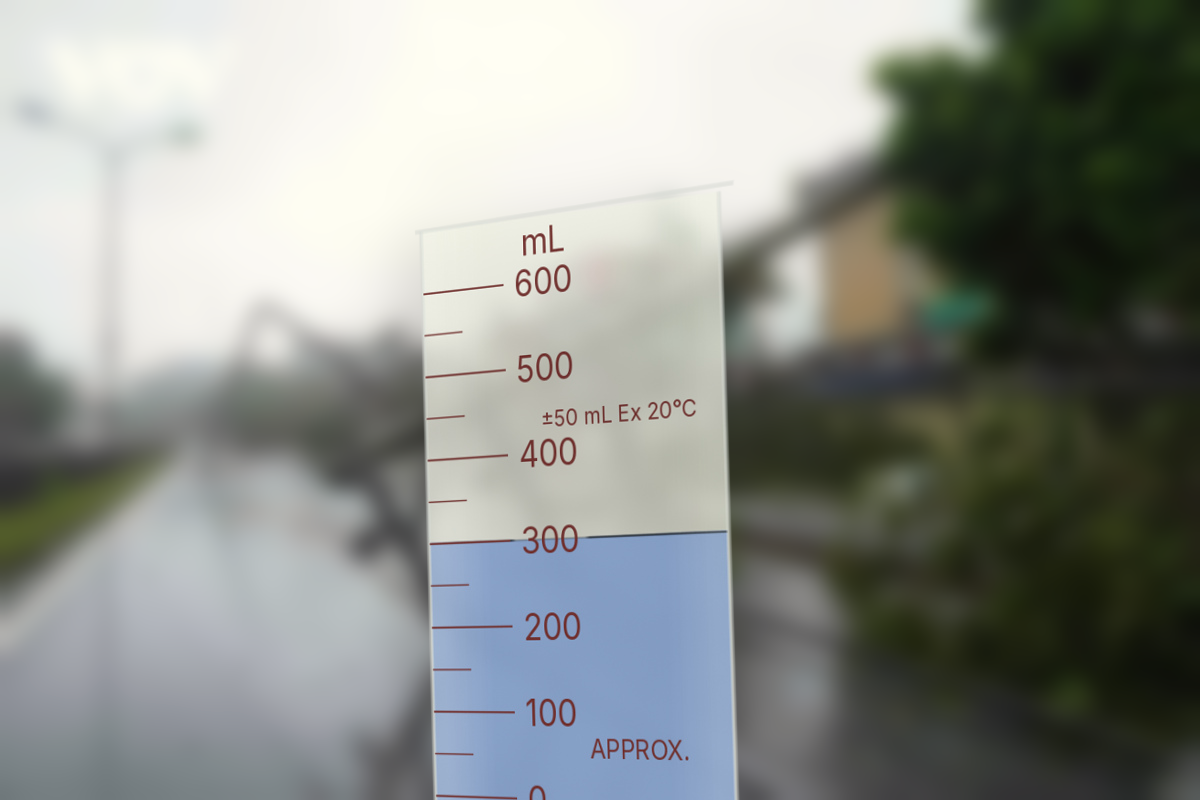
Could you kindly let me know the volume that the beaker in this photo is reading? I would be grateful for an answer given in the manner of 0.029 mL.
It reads 300 mL
